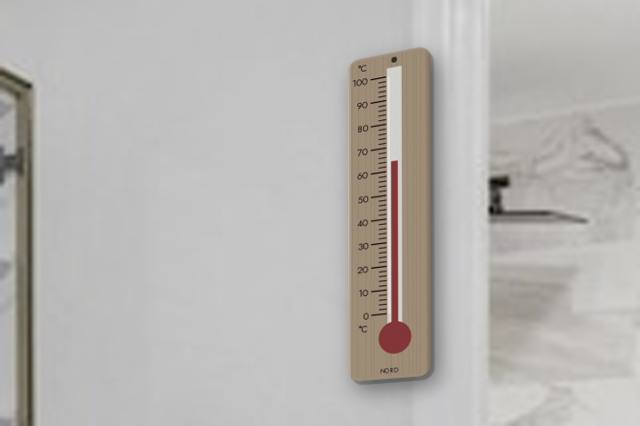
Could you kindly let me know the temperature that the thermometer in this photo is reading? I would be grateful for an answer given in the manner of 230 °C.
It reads 64 °C
